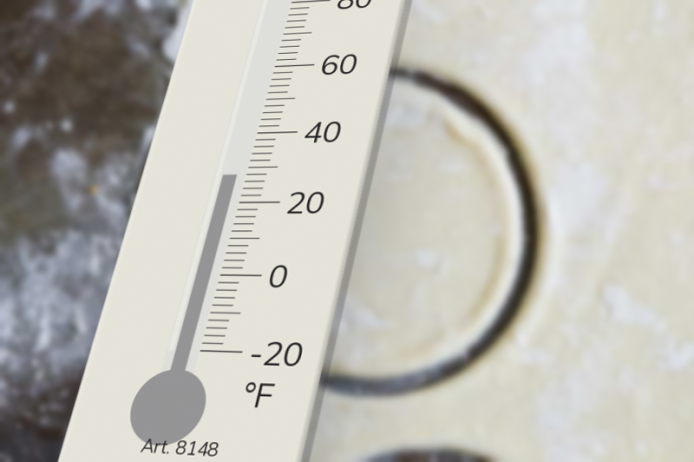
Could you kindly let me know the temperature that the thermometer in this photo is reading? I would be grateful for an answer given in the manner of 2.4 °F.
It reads 28 °F
